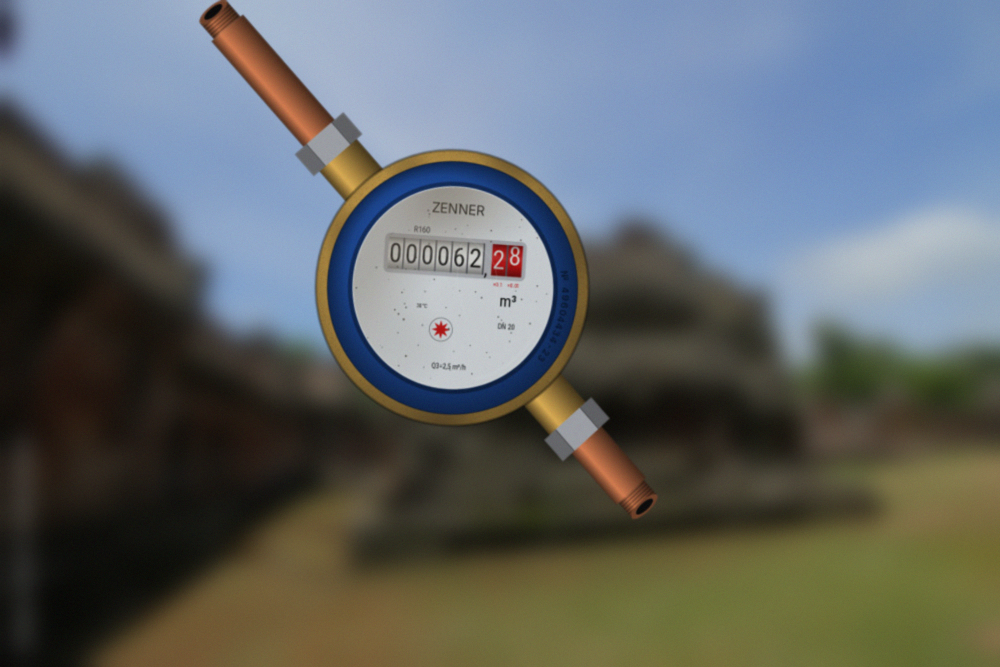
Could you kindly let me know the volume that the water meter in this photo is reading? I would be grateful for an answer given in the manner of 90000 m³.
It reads 62.28 m³
